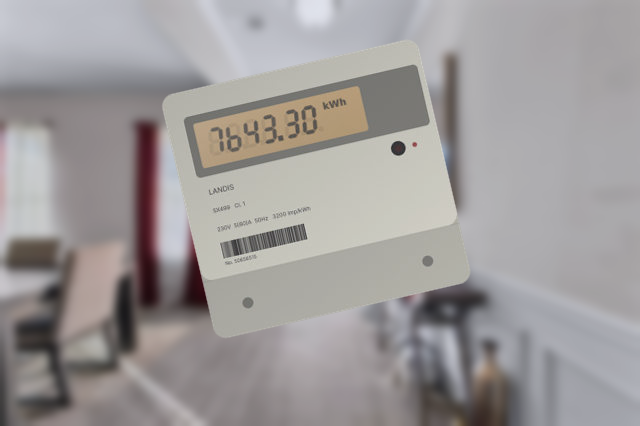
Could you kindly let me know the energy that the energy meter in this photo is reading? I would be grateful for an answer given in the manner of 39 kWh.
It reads 7643.30 kWh
